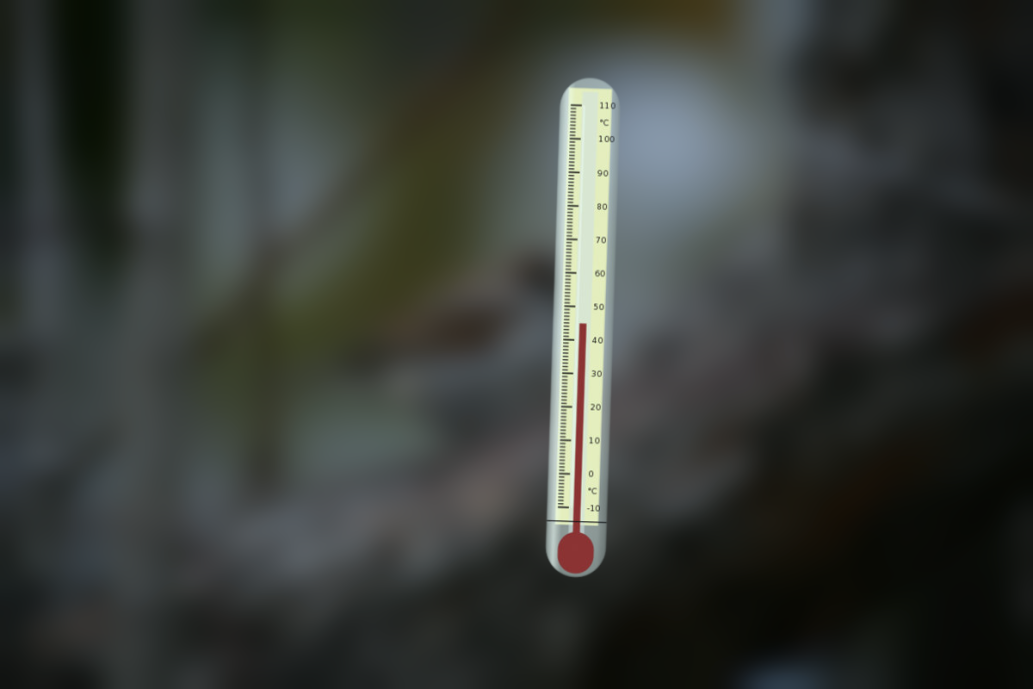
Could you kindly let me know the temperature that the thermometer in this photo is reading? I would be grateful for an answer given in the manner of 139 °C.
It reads 45 °C
